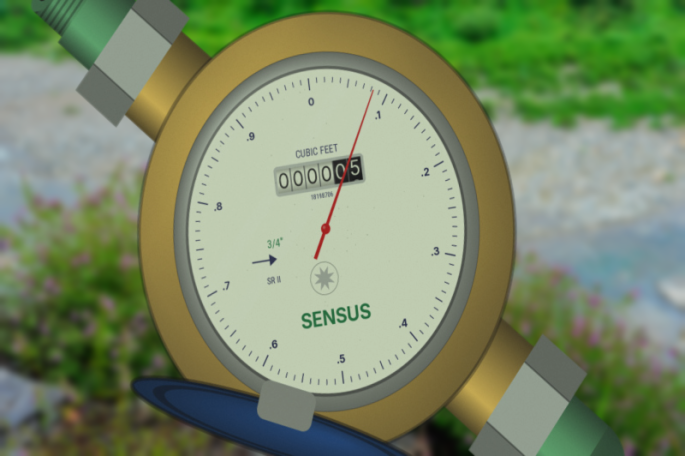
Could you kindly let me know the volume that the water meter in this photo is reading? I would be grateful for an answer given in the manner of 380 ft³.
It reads 5.08 ft³
